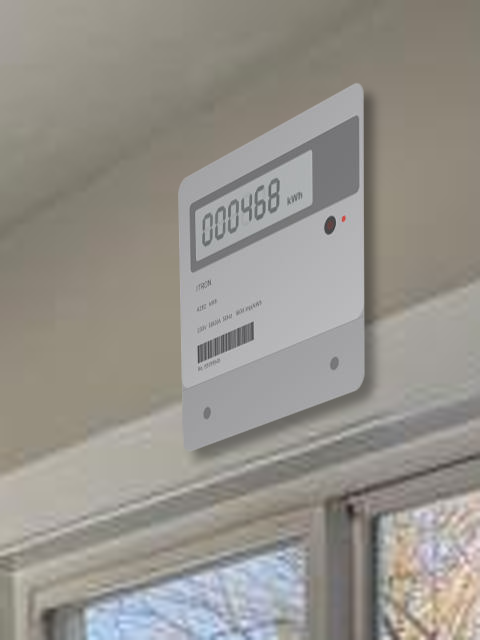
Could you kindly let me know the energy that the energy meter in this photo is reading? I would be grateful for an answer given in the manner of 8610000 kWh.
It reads 468 kWh
